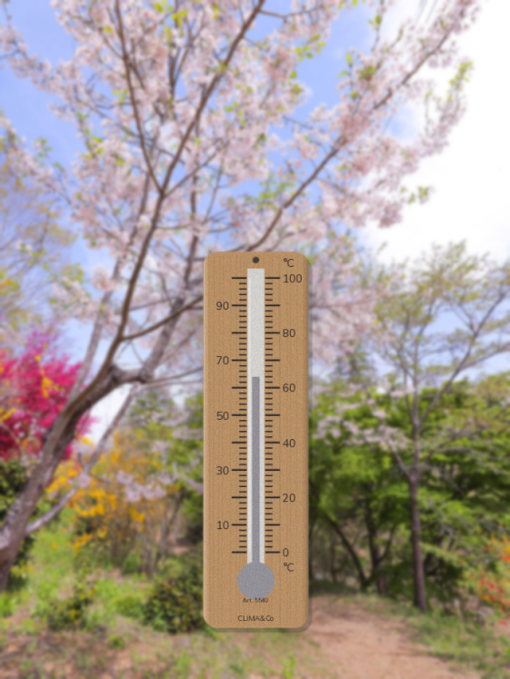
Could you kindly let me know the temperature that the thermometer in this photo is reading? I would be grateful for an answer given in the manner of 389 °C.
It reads 64 °C
